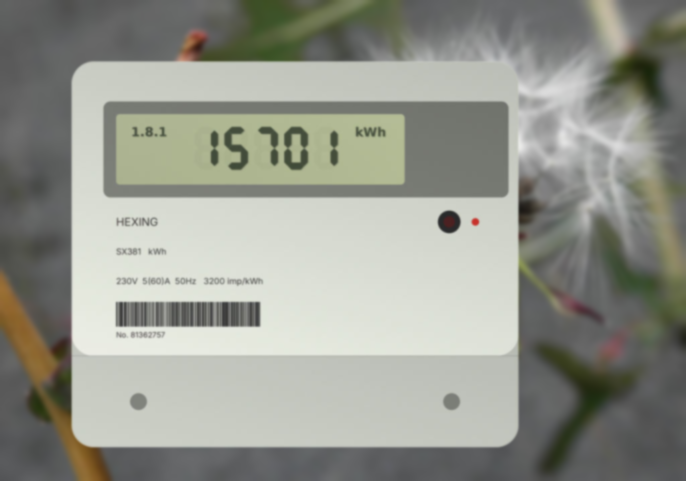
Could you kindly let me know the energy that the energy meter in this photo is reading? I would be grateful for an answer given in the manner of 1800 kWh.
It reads 15701 kWh
